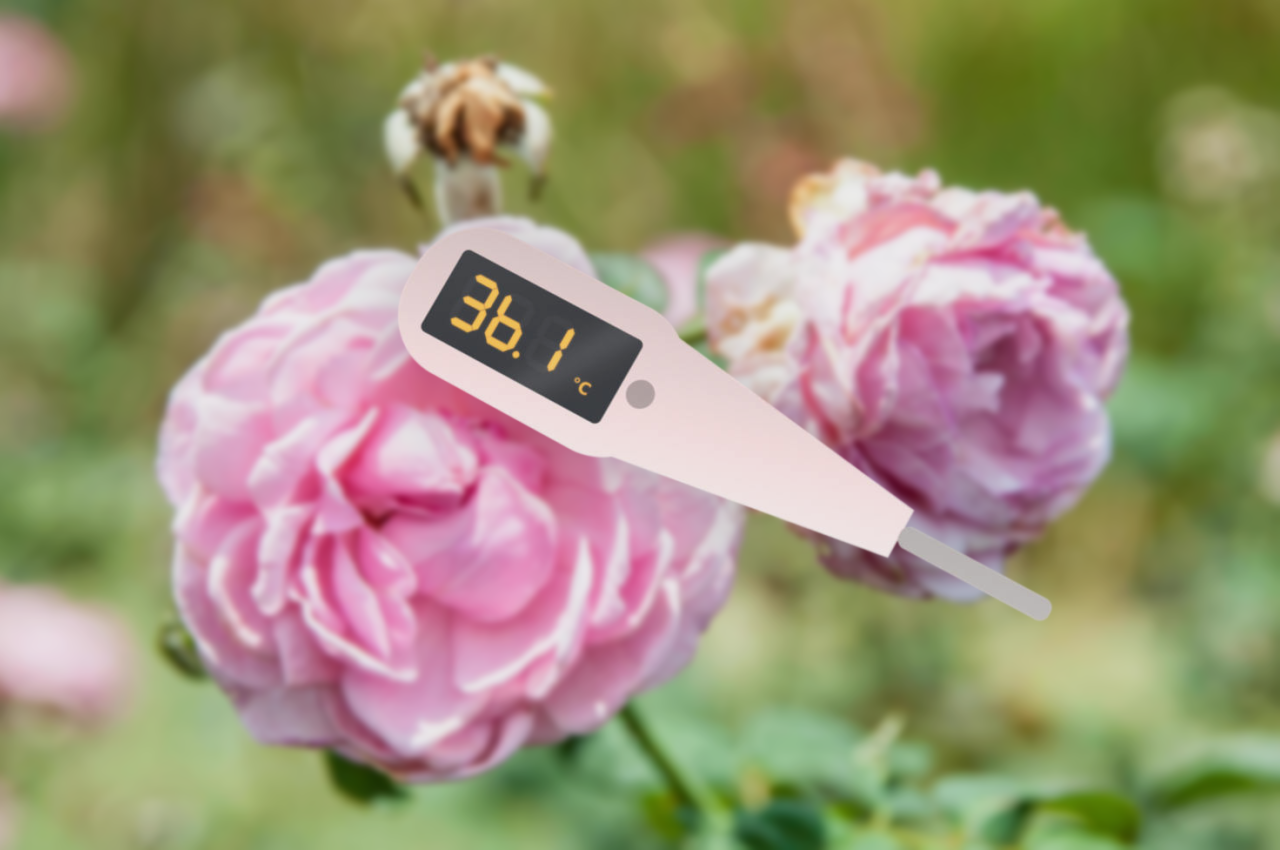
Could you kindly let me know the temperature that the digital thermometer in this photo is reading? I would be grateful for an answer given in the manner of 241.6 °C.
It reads 36.1 °C
